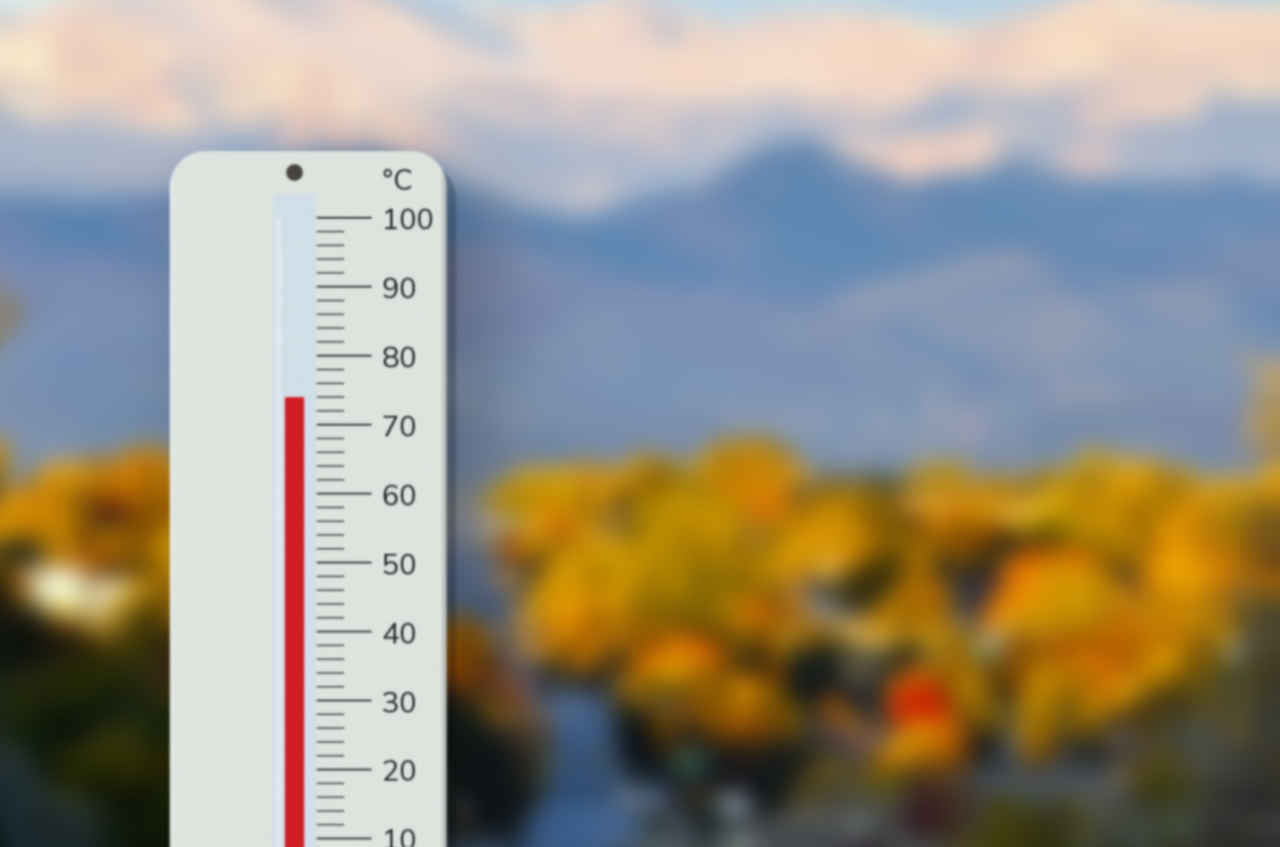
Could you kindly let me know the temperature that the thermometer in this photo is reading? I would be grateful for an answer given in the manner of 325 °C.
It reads 74 °C
